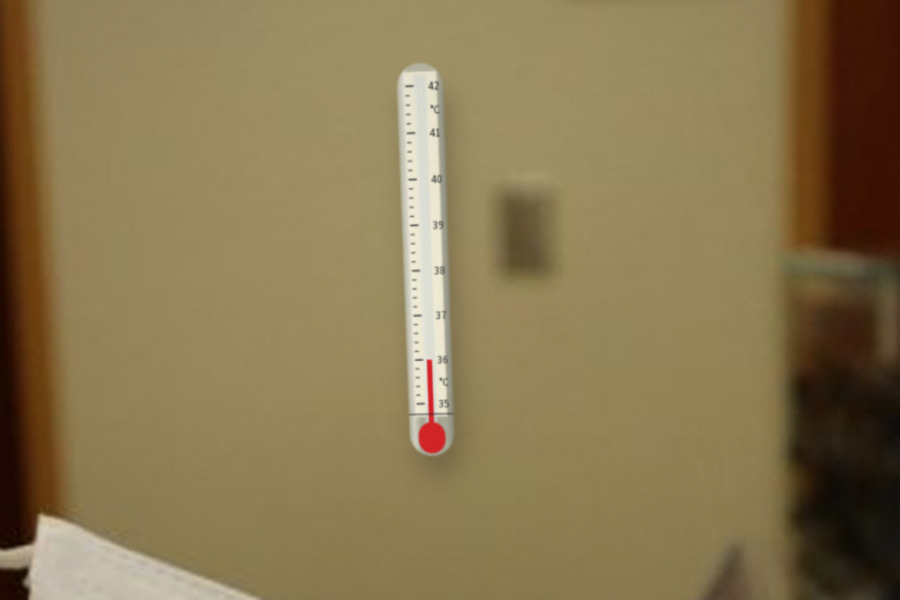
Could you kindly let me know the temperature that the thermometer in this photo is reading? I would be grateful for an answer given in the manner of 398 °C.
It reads 36 °C
